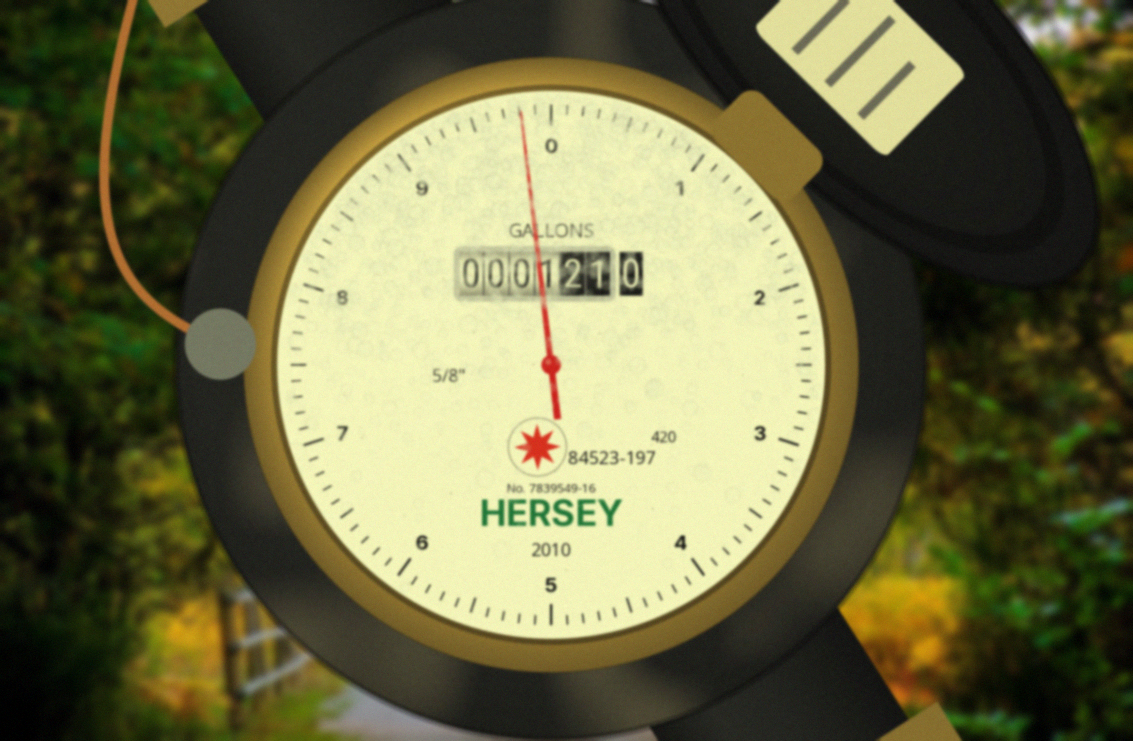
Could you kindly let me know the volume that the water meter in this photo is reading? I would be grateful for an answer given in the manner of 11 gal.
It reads 1209.8 gal
